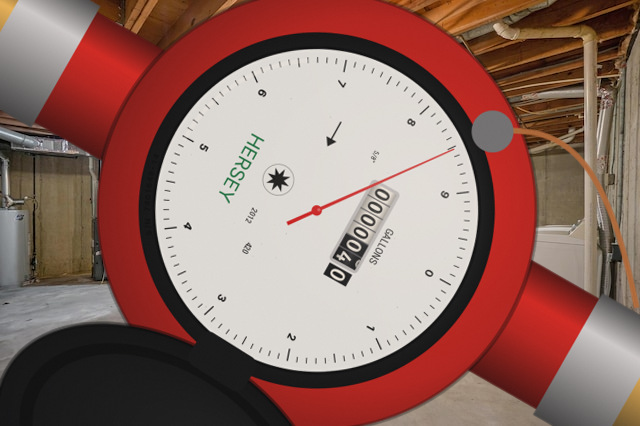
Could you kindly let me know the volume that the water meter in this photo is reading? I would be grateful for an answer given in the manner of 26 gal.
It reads 38.5 gal
